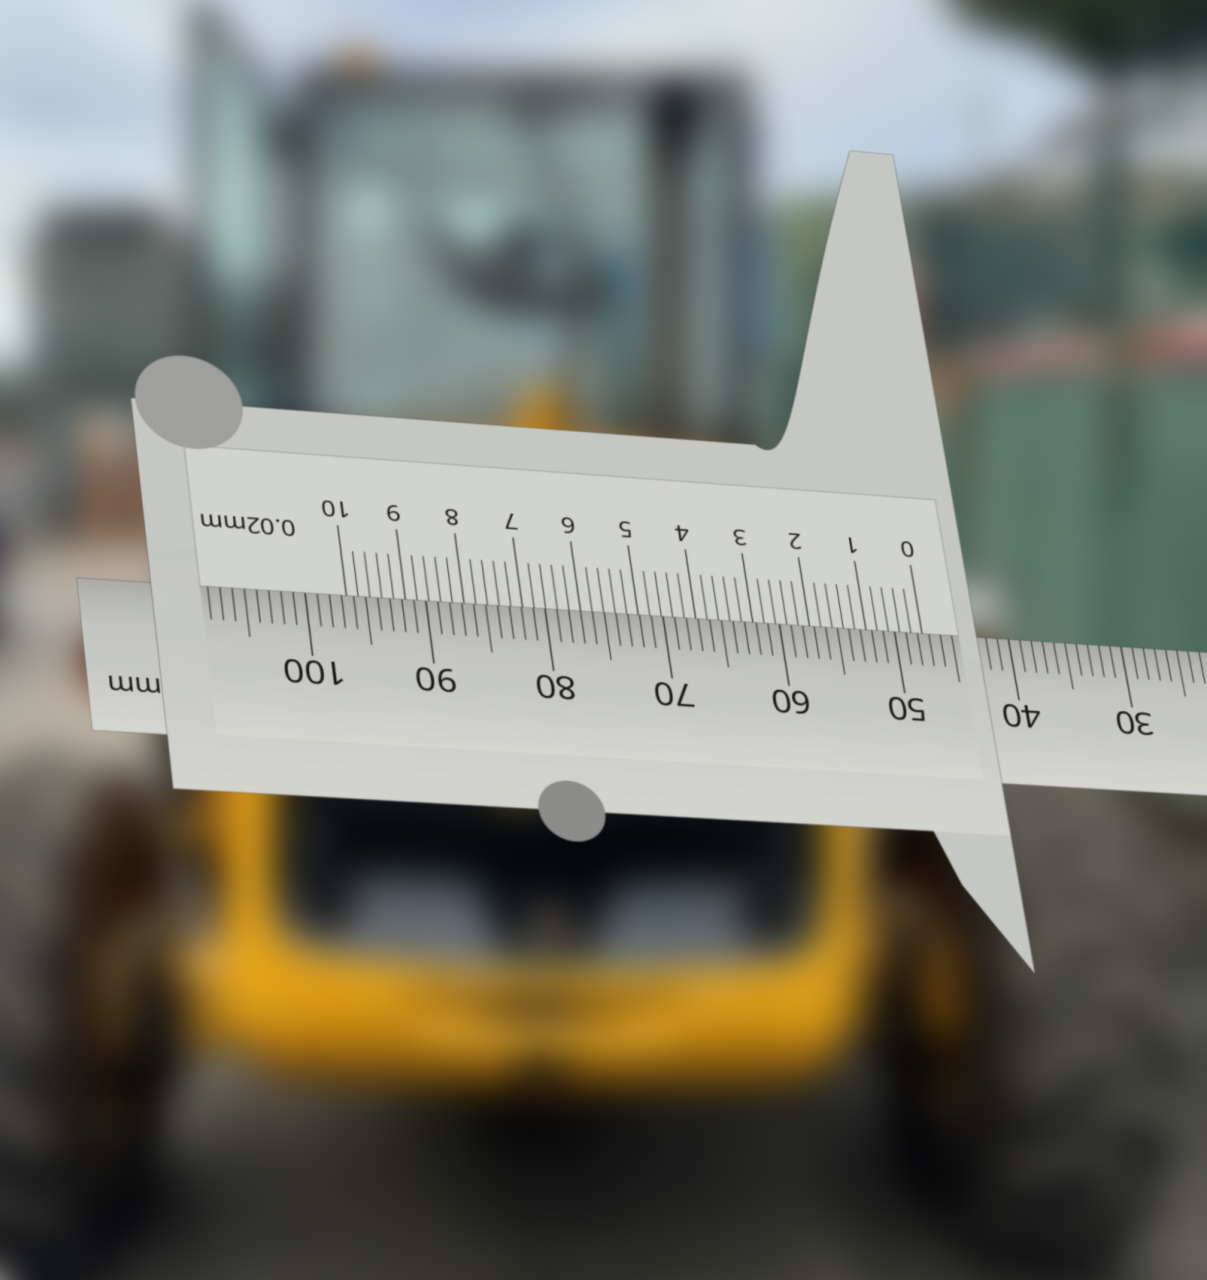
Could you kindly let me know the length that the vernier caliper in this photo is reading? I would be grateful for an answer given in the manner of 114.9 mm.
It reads 47.6 mm
